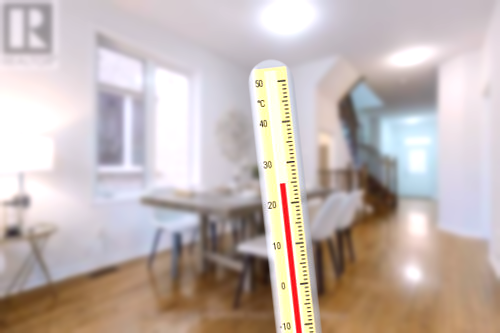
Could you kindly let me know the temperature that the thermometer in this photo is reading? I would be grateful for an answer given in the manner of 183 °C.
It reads 25 °C
